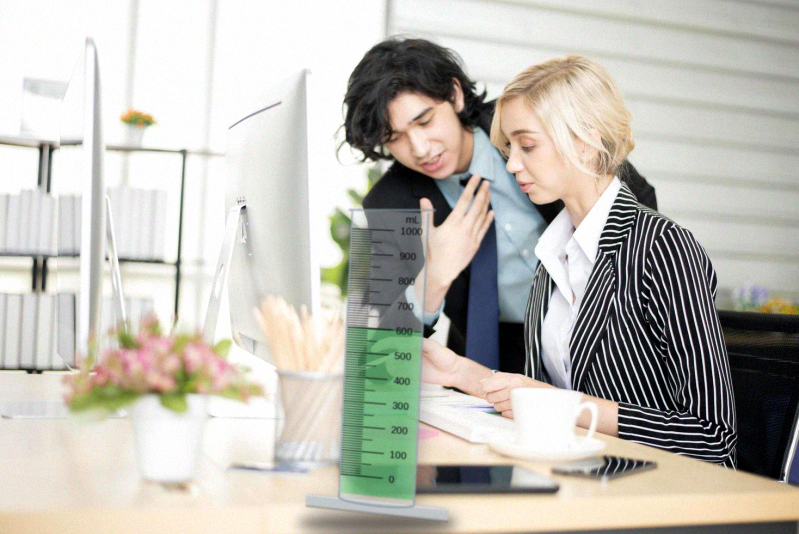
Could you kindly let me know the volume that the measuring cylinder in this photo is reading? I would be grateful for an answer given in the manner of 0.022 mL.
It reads 600 mL
